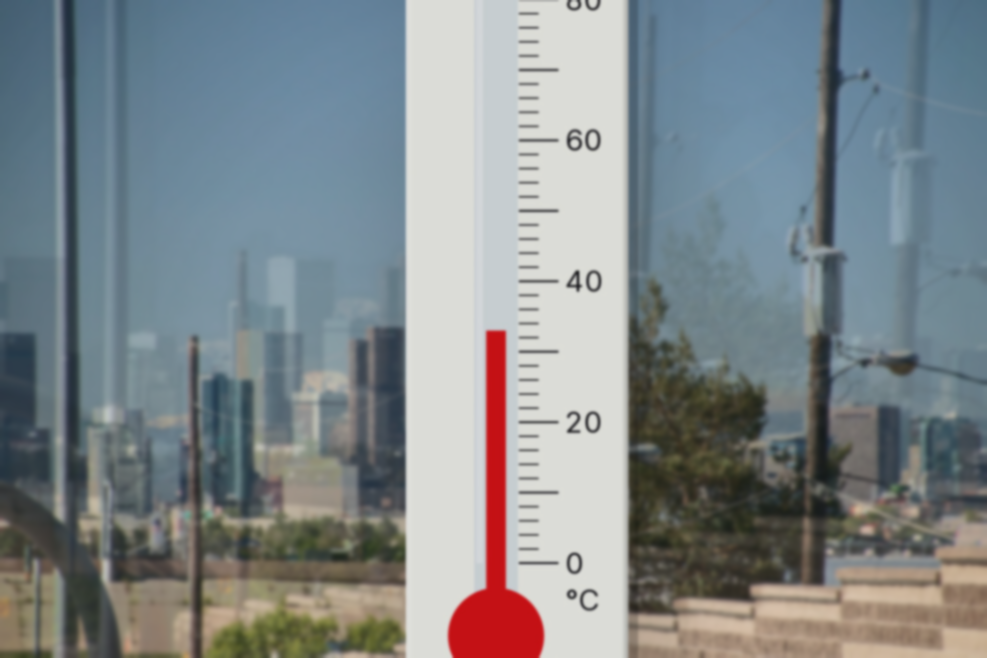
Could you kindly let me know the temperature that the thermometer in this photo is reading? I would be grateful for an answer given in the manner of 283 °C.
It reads 33 °C
